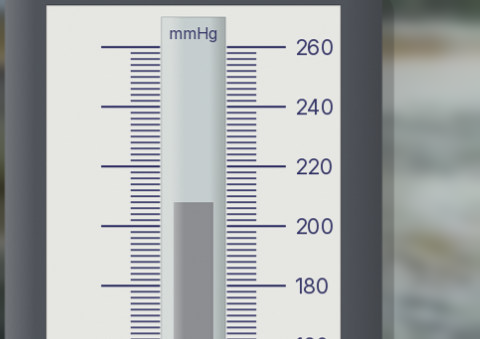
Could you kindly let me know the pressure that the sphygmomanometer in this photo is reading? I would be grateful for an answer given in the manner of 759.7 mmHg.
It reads 208 mmHg
